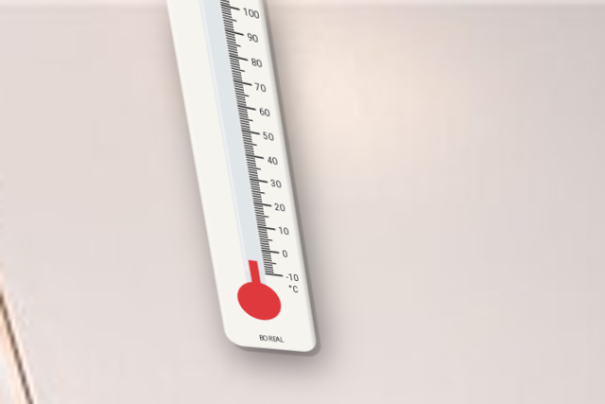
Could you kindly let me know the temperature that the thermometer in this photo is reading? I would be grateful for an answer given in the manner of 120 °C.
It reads -5 °C
